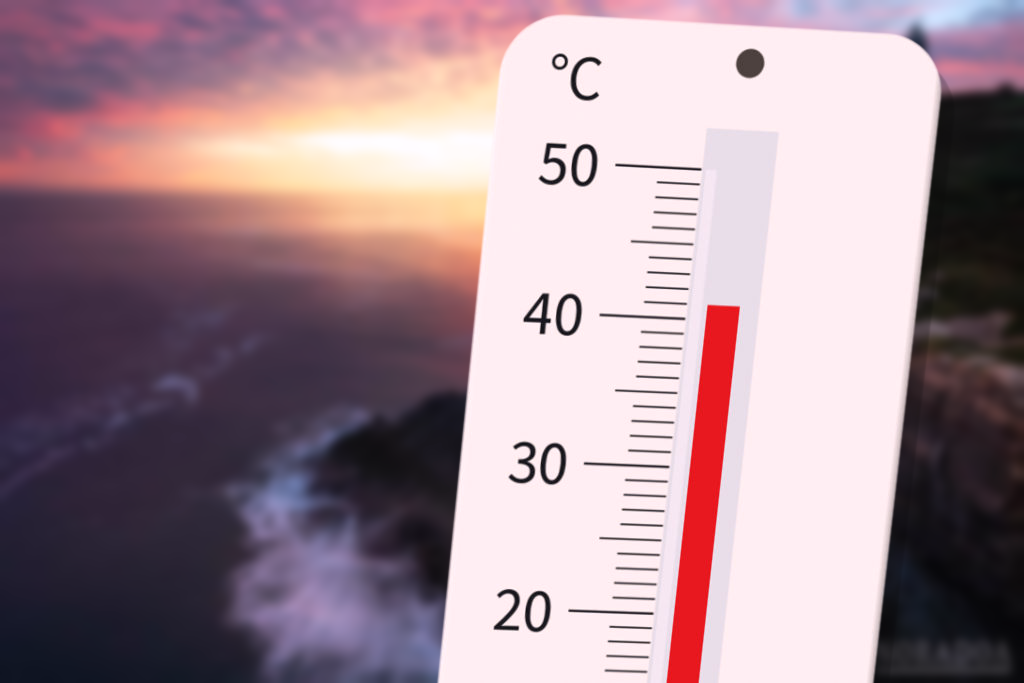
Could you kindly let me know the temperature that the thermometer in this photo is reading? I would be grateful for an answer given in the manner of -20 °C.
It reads 41 °C
